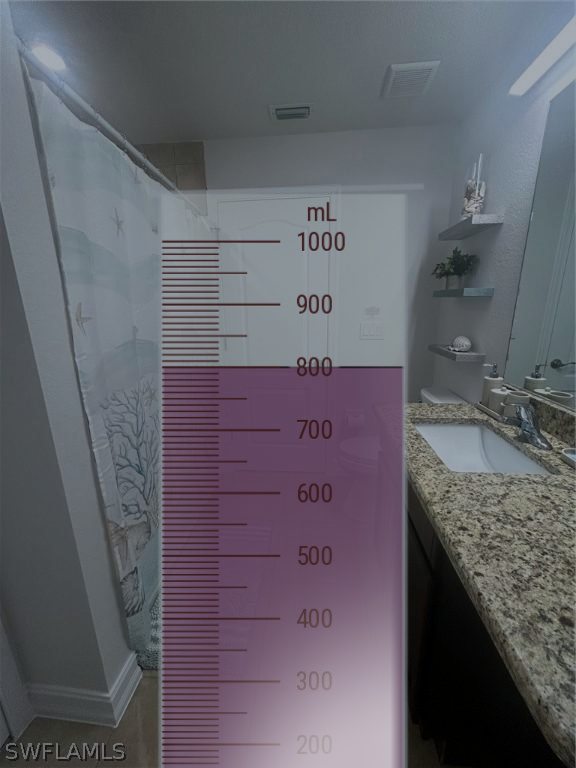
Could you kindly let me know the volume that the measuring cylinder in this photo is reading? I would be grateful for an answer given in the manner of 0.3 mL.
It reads 800 mL
